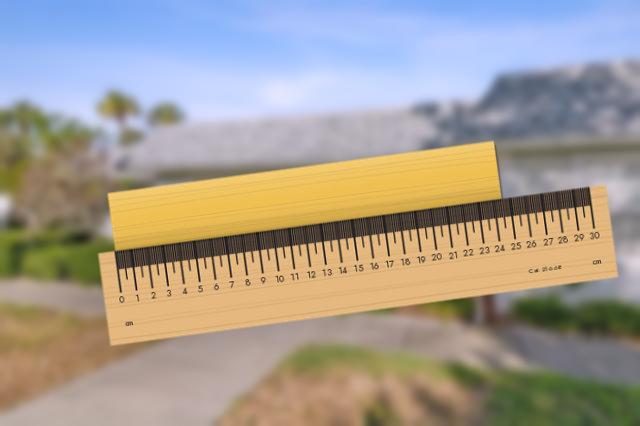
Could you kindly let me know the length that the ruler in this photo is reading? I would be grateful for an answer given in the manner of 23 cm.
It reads 24.5 cm
